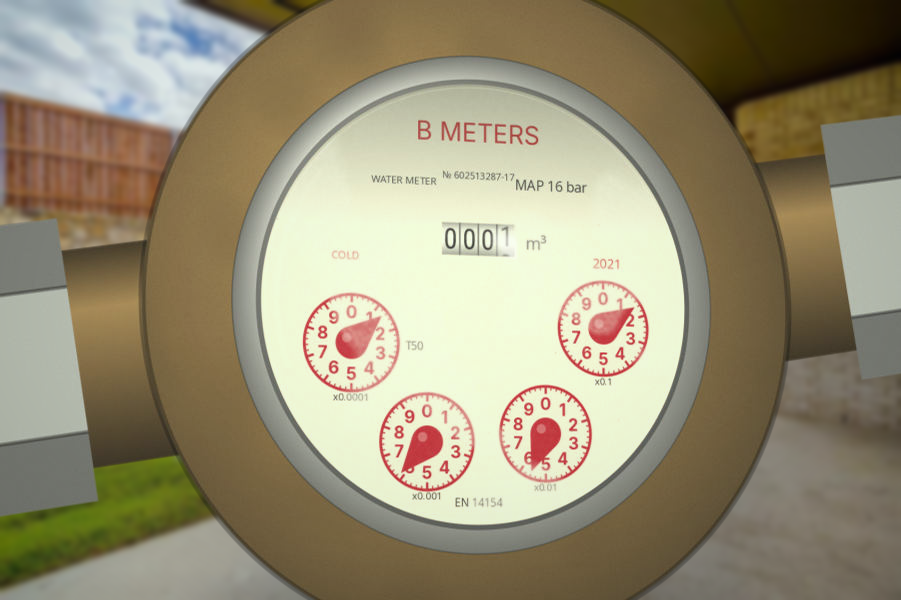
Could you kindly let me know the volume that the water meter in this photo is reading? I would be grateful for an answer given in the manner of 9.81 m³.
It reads 1.1561 m³
